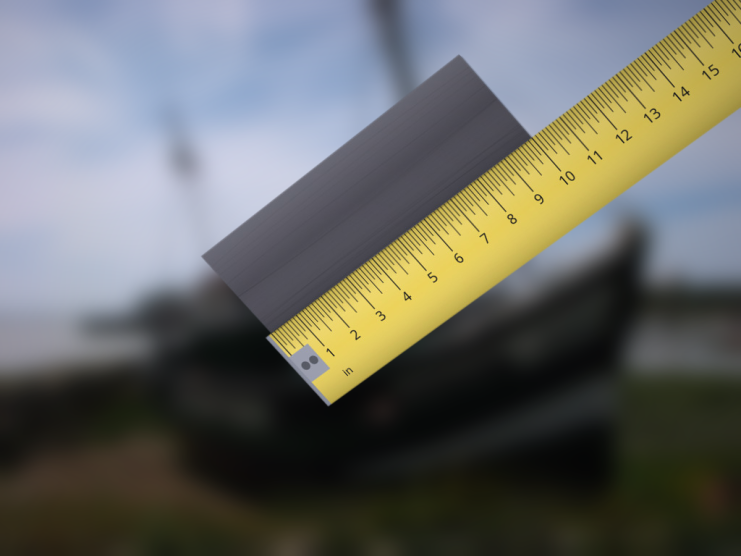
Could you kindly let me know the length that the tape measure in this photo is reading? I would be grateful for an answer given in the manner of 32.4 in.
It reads 10 in
